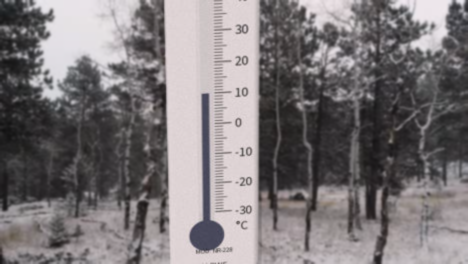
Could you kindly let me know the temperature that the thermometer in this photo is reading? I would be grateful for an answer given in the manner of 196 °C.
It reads 10 °C
